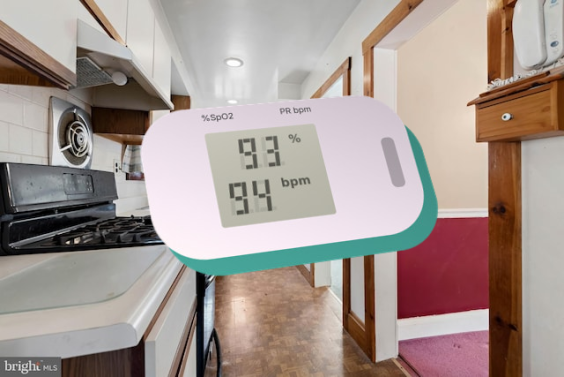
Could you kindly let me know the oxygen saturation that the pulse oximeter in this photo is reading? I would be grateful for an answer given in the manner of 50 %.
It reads 93 %
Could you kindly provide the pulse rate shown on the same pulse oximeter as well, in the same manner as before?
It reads 94 bpm
